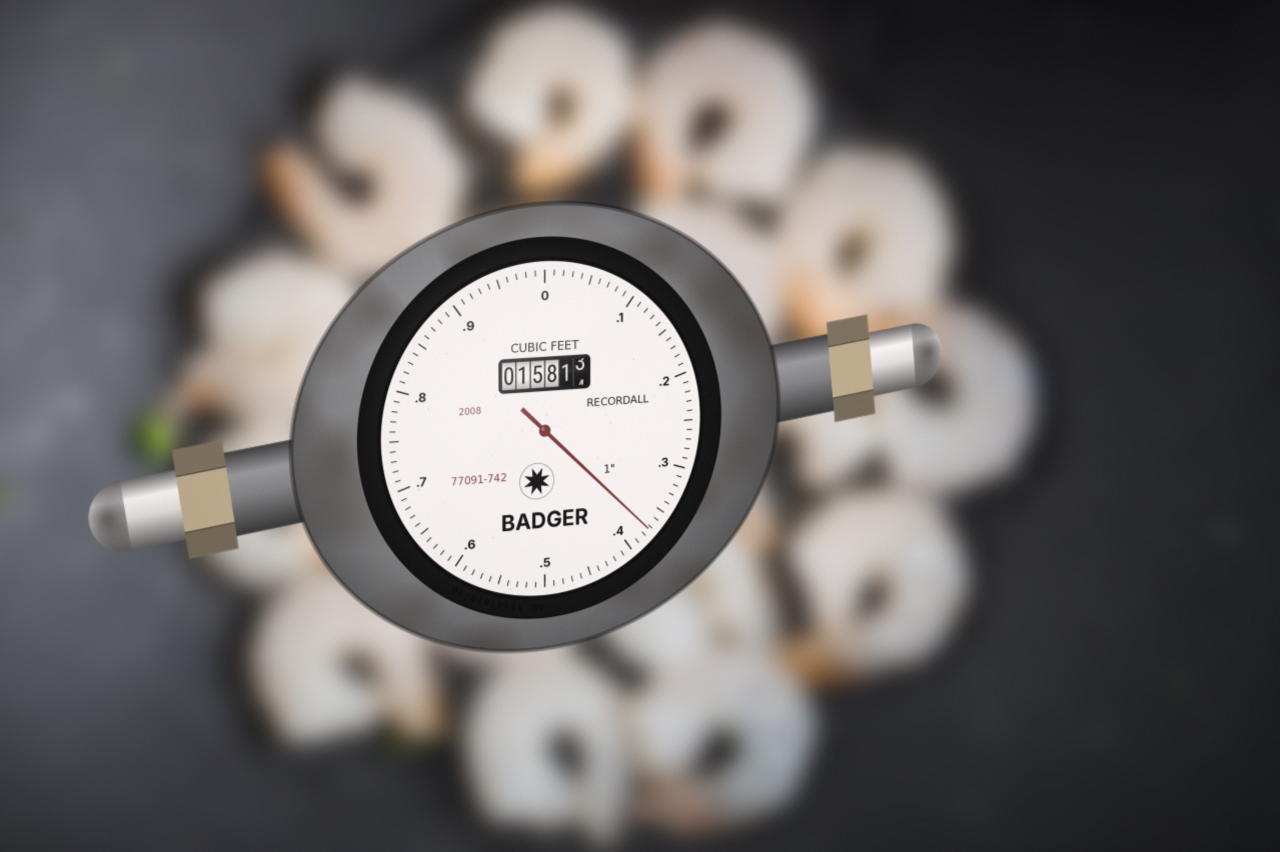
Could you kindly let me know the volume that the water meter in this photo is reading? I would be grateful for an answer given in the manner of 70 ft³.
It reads 15813.37 ft³
